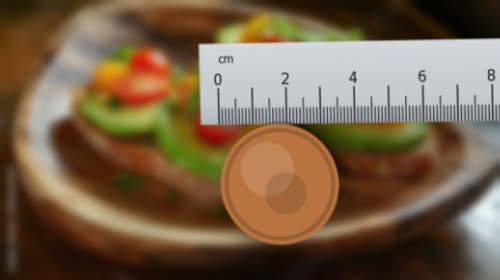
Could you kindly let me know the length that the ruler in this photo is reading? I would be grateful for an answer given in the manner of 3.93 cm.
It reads 3.5 cm
